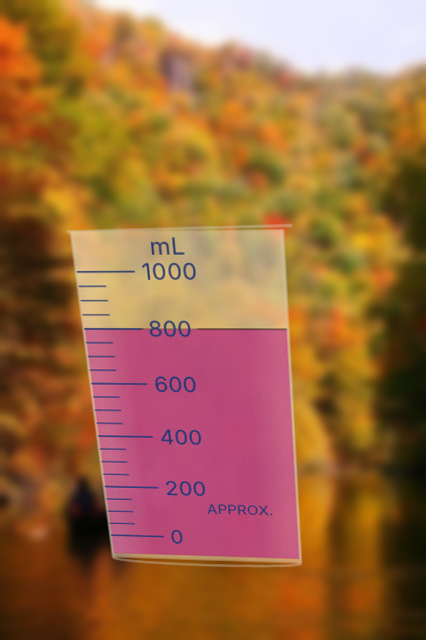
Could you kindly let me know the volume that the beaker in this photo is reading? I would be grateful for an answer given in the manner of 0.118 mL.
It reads 800 mL
